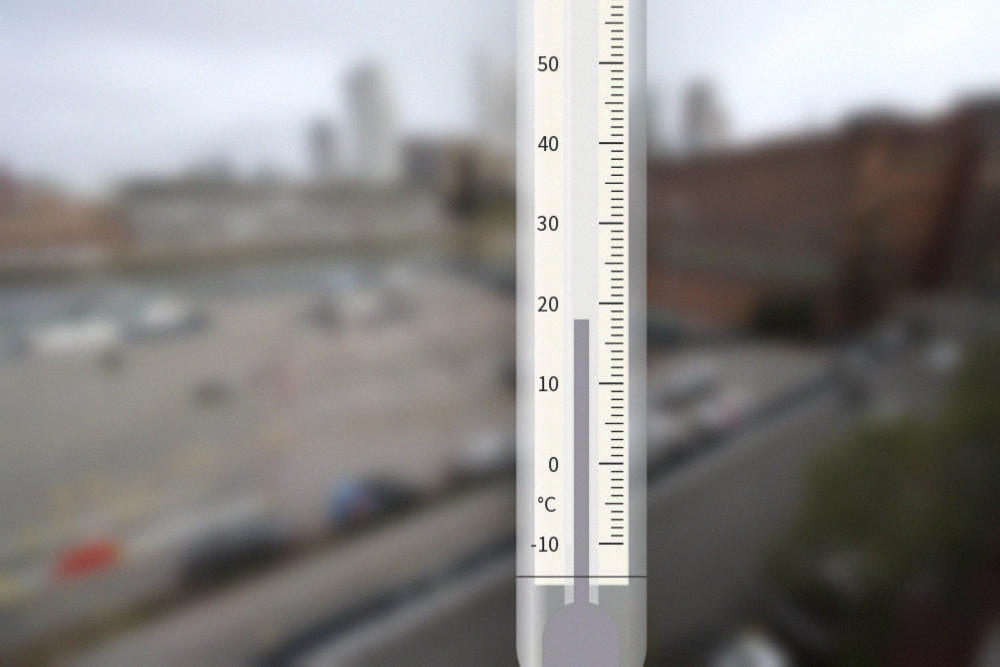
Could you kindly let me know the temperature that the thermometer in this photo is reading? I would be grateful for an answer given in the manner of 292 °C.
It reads 18 °C
